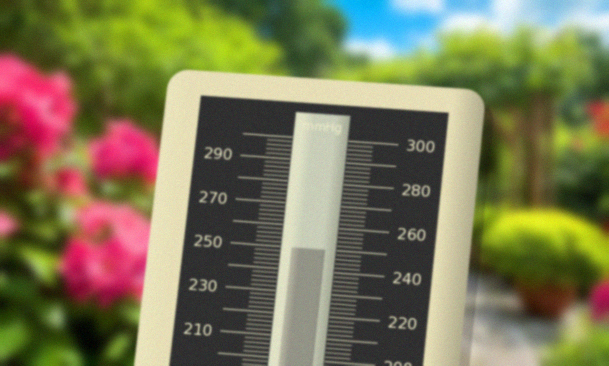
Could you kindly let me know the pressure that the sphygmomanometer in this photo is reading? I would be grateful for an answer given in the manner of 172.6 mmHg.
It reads 250 mmHg
